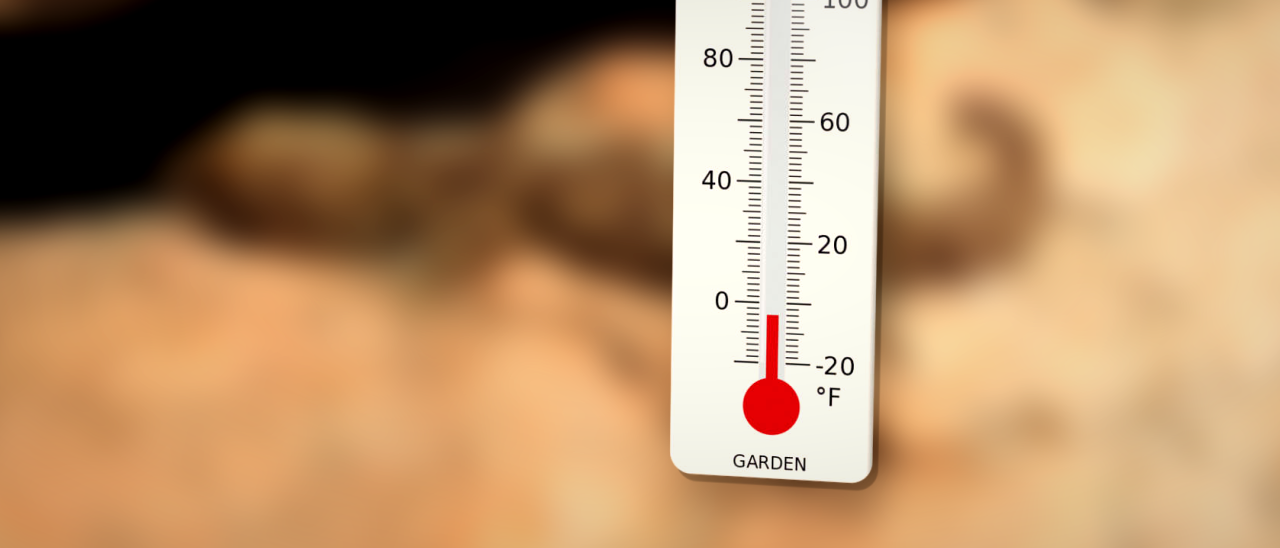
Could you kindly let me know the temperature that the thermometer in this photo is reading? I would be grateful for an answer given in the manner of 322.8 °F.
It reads -4 °F
